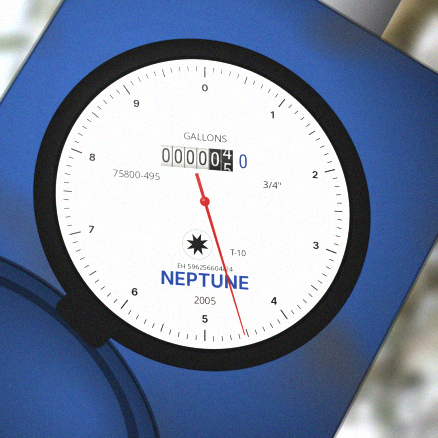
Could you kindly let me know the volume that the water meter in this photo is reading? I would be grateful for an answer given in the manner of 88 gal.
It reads 44.5 gal
